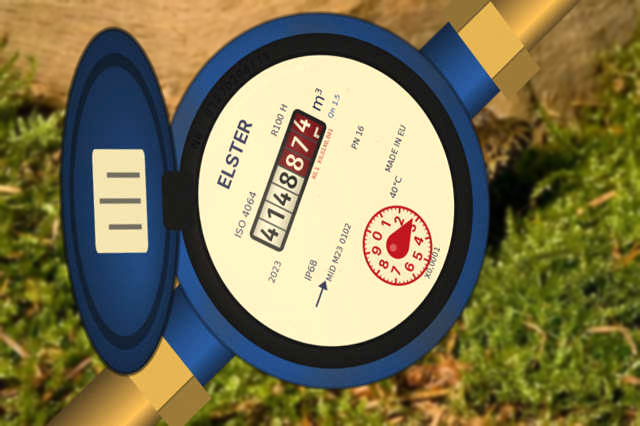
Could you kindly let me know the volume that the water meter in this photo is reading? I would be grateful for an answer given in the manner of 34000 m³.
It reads 4148.8742 m³
